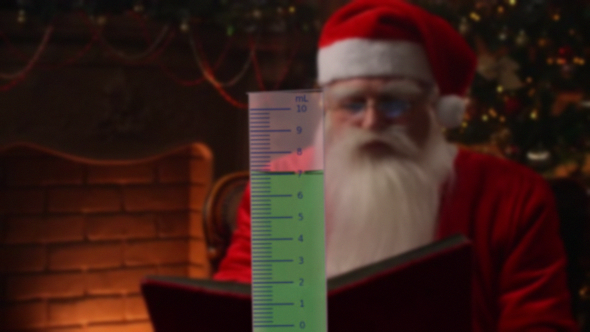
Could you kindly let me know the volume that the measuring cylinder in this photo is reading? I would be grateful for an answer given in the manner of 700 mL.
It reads 7 mL
